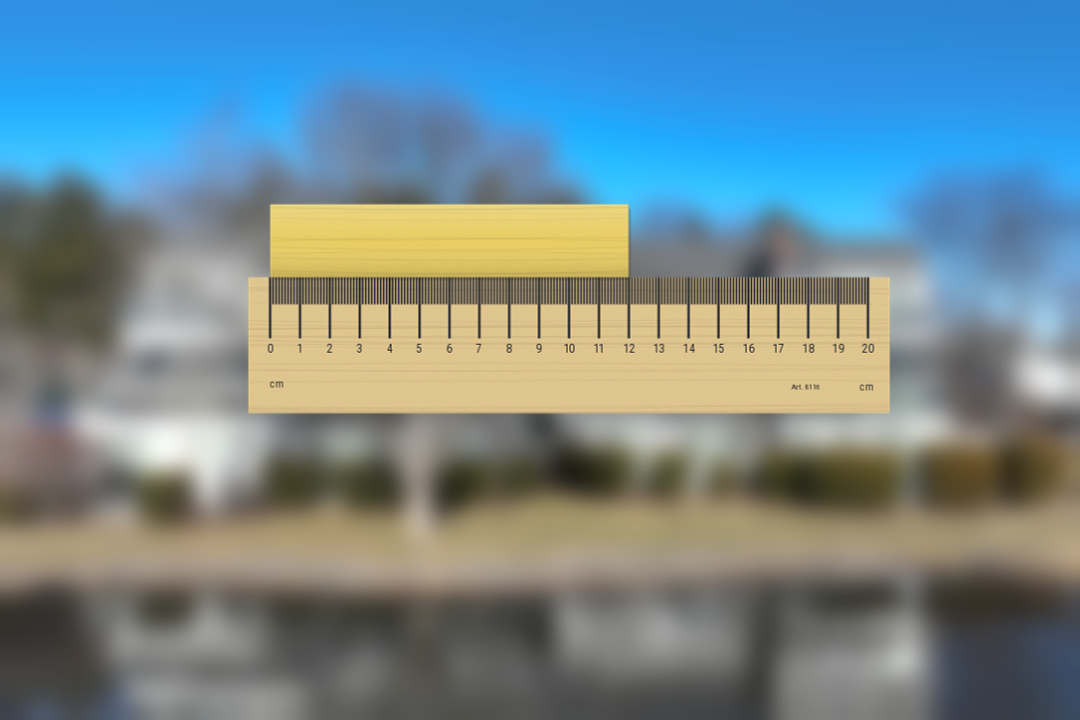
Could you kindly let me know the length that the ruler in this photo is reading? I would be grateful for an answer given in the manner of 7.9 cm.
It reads 12 cm
